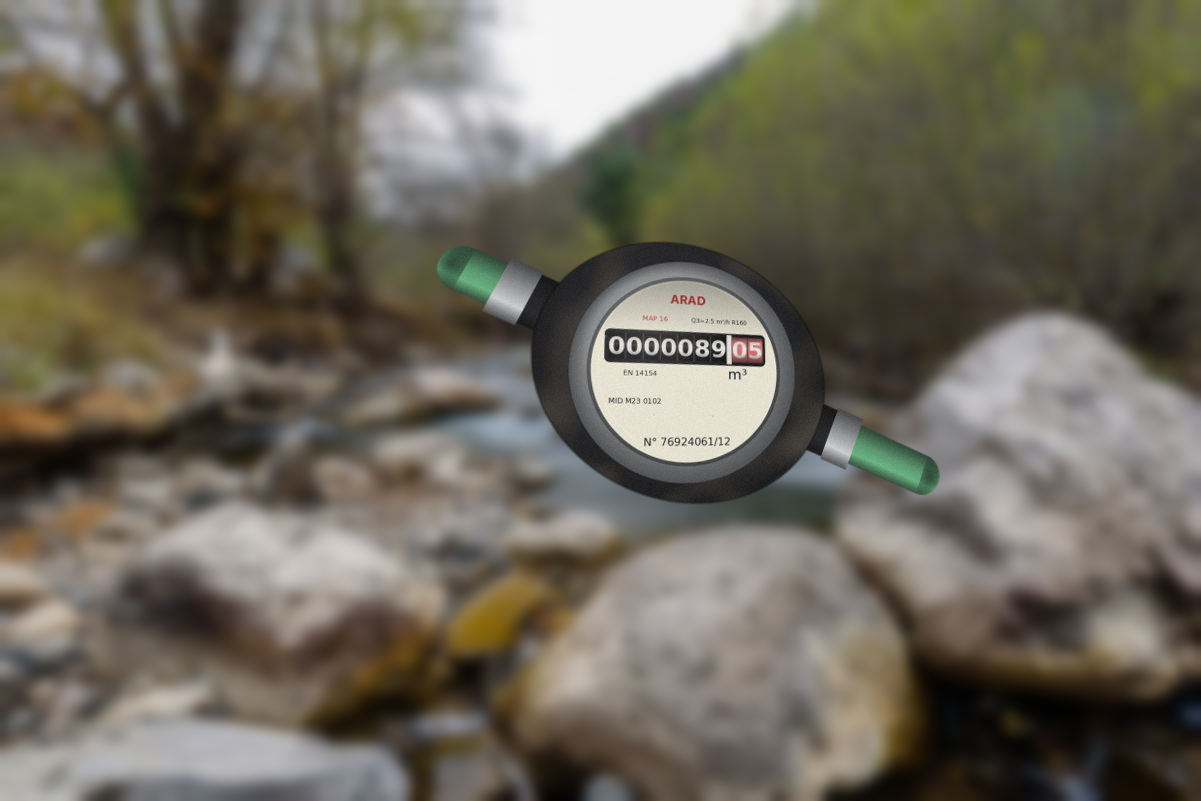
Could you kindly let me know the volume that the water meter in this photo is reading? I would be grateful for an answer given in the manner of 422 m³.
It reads 89.05 m³
